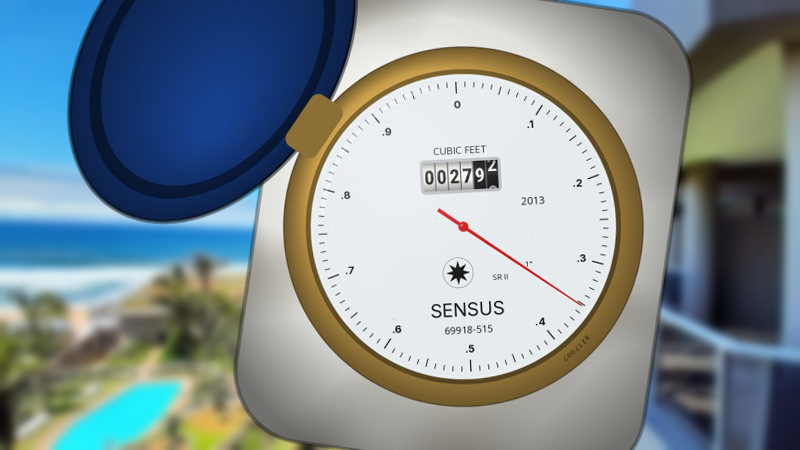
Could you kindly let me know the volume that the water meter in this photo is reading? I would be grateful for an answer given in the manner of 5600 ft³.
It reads 2792.35 ft³
